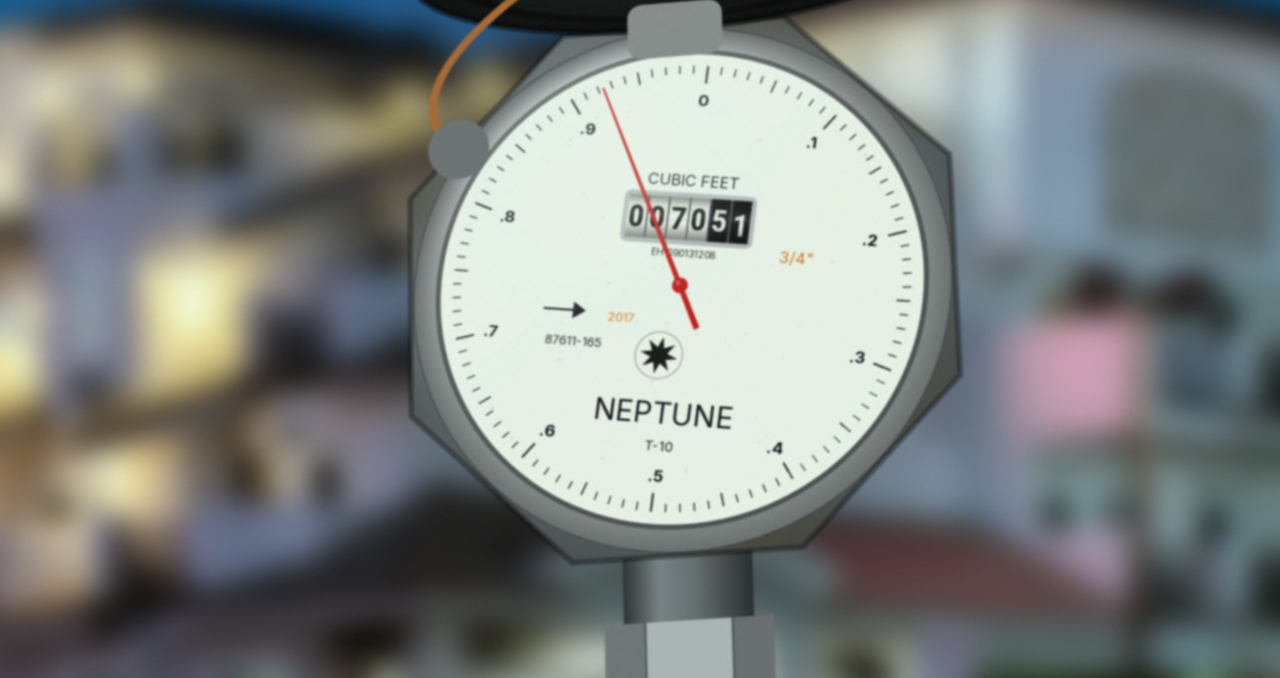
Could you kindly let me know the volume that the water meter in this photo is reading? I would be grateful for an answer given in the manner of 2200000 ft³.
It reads 7050.92 ft³
